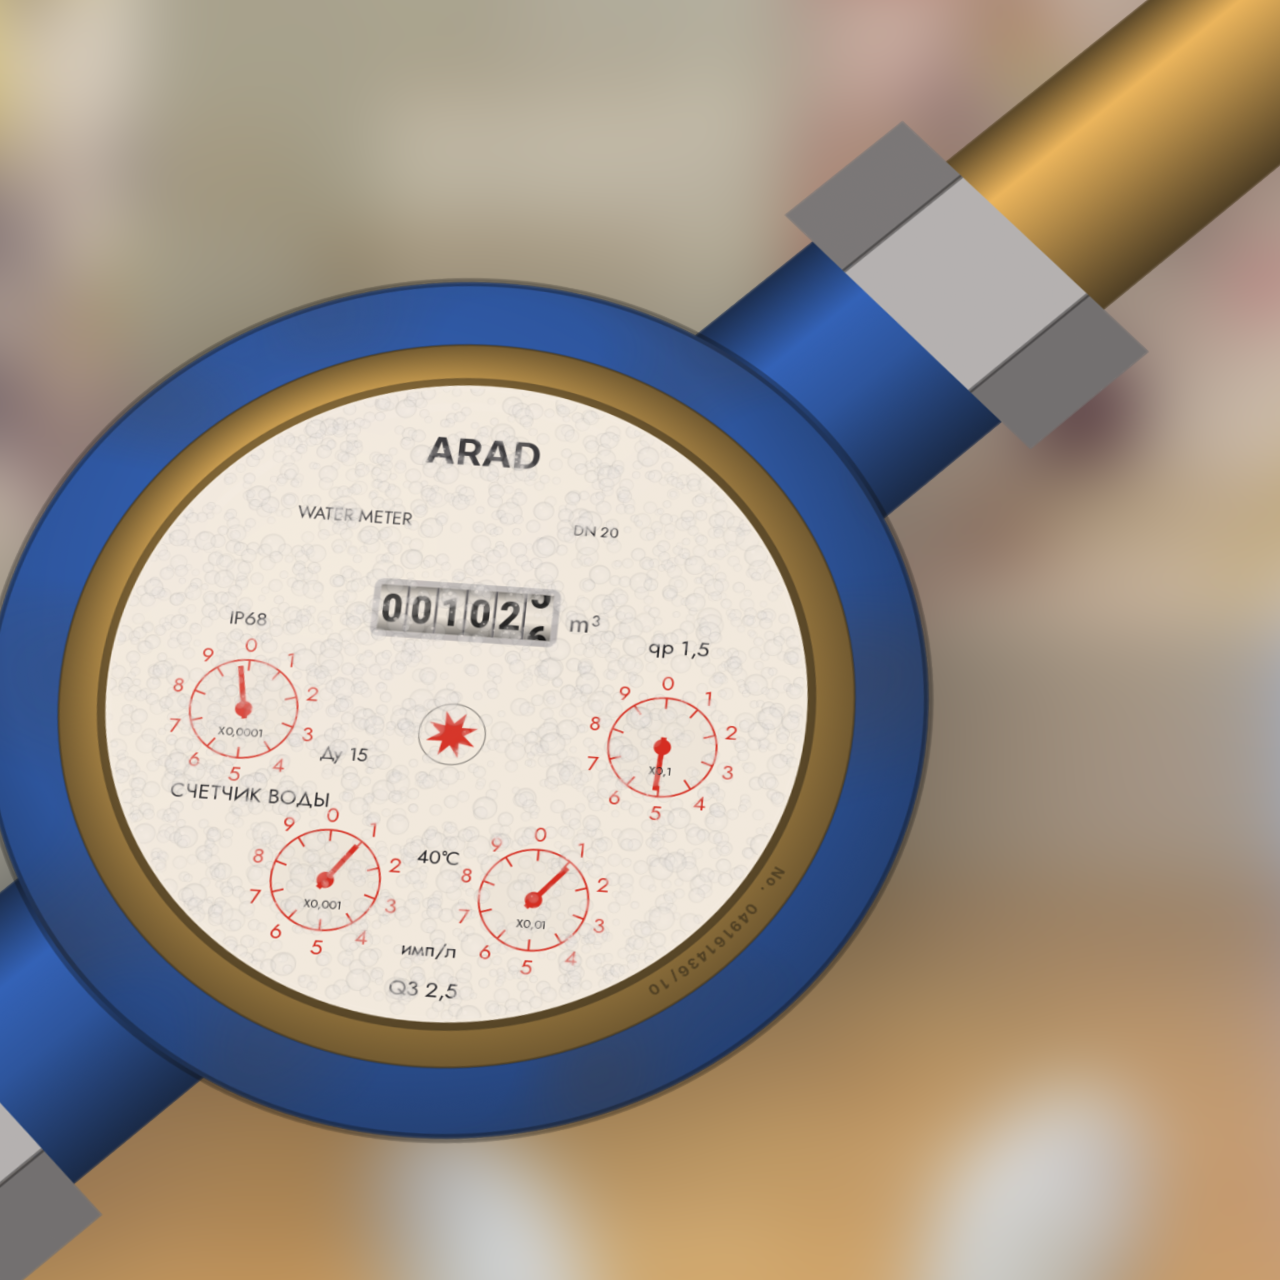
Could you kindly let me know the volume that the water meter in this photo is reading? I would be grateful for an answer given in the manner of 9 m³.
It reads 1025.5109 m³
